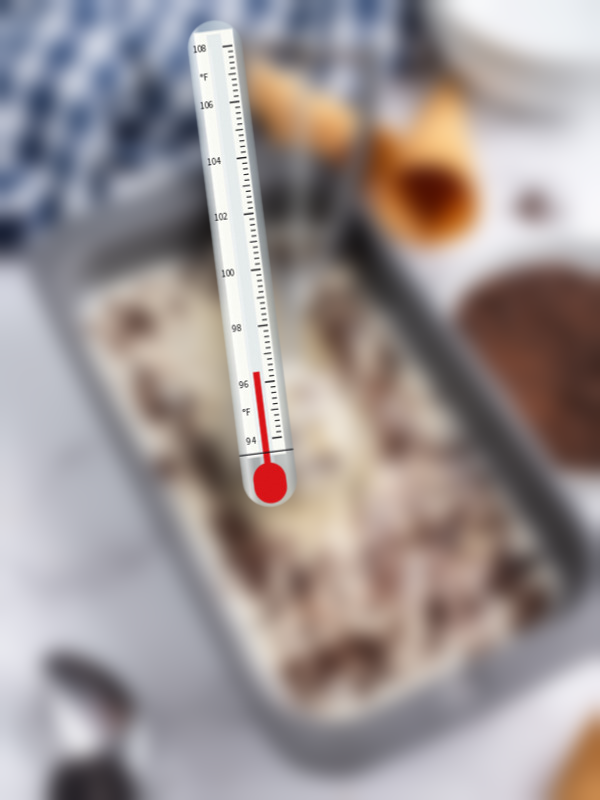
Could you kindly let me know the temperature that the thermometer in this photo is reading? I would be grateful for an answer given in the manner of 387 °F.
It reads 96.4 °F
